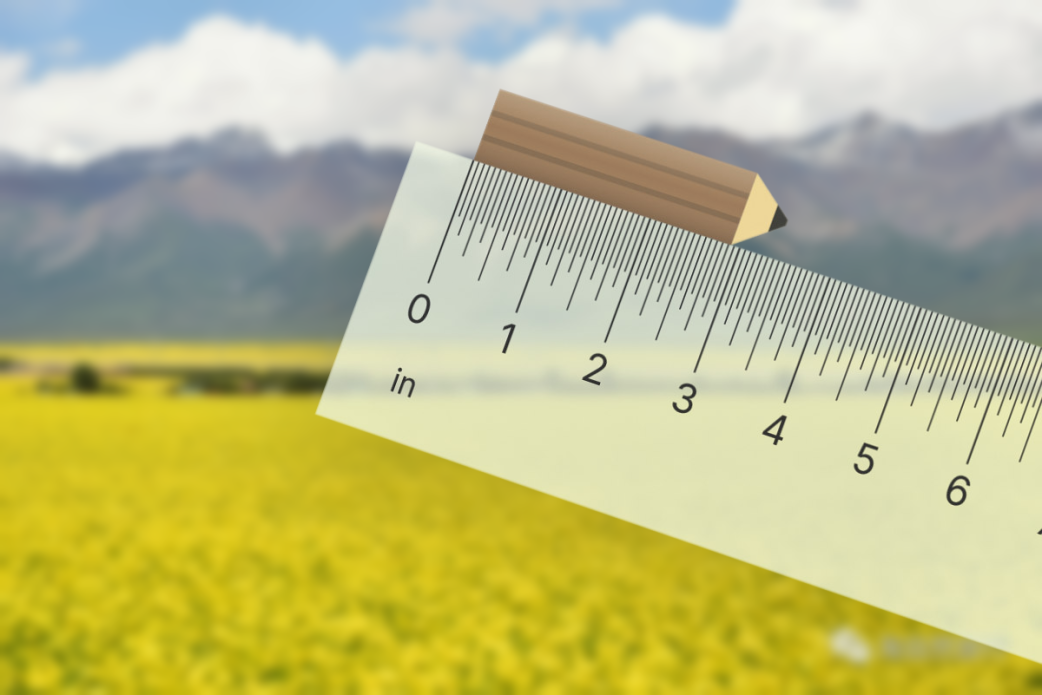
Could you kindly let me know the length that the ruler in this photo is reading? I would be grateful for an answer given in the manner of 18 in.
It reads 3.375 in
